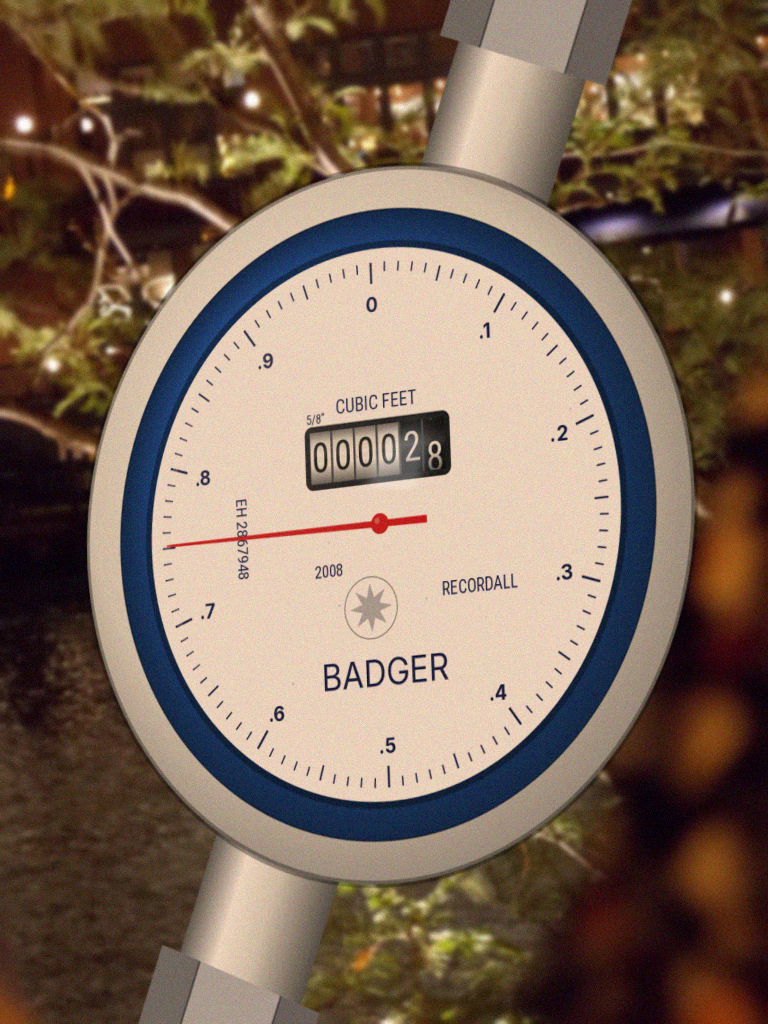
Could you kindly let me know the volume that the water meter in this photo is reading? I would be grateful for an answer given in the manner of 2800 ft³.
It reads 27.75 ft³
